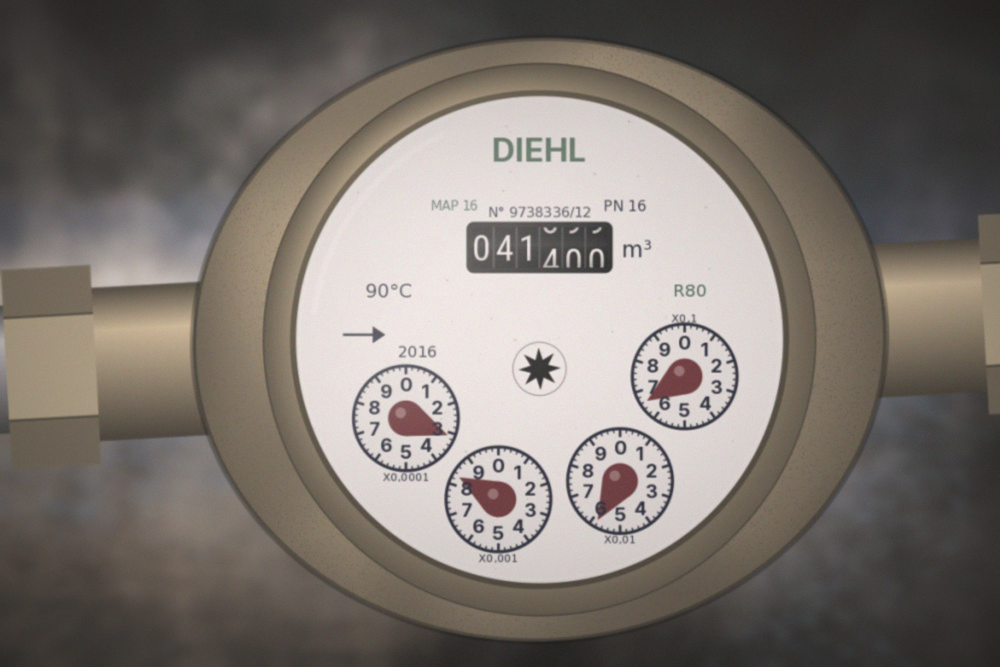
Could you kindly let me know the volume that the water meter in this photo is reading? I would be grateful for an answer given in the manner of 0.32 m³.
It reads 41399.6583 m³
